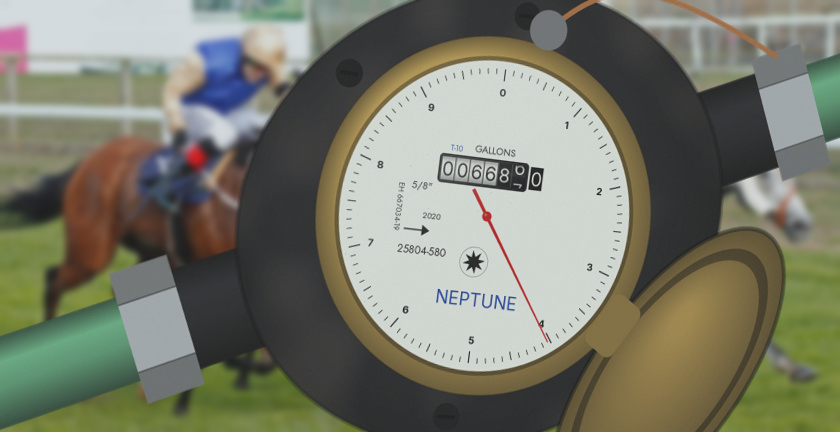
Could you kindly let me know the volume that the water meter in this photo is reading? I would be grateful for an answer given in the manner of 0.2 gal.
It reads 66864.0 gal
